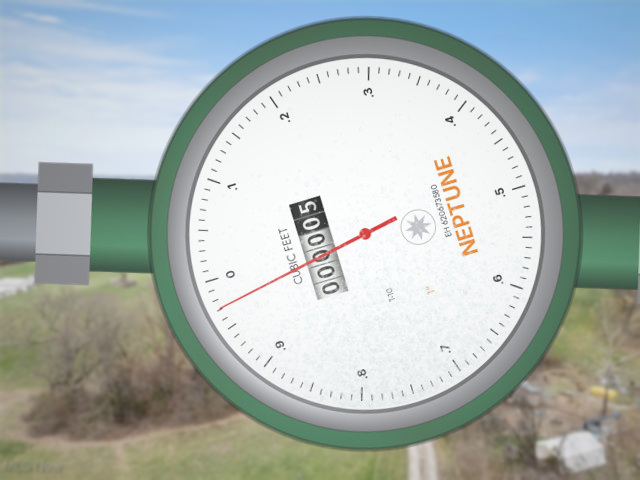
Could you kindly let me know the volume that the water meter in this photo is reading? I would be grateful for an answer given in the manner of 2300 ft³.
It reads 4.97 ft³
